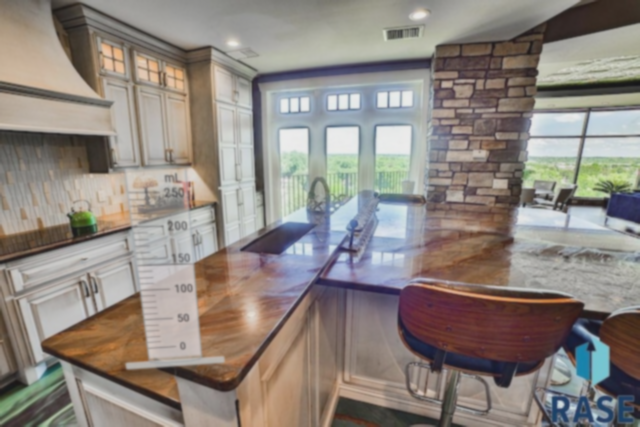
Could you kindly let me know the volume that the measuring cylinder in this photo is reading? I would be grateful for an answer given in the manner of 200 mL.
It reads 140 mL
